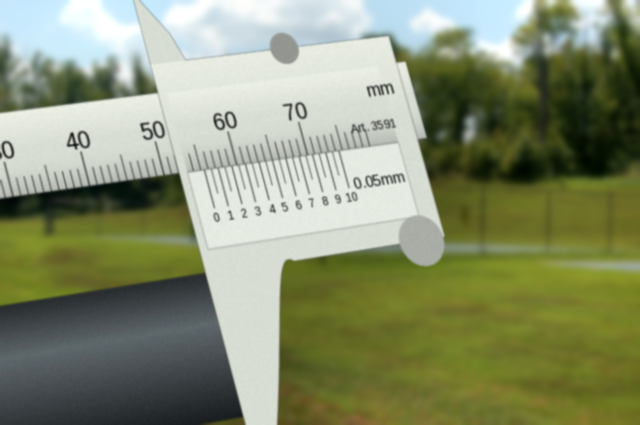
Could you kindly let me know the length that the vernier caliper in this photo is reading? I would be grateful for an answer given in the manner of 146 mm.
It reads 55.5 mm
